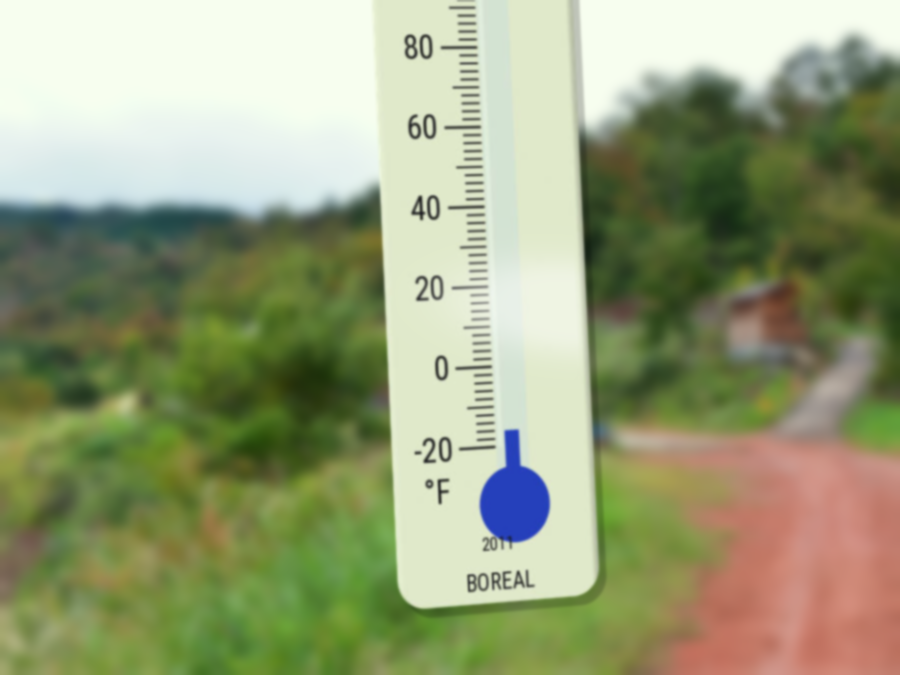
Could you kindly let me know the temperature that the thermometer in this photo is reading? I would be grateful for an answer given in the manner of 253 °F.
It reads -16 °F
